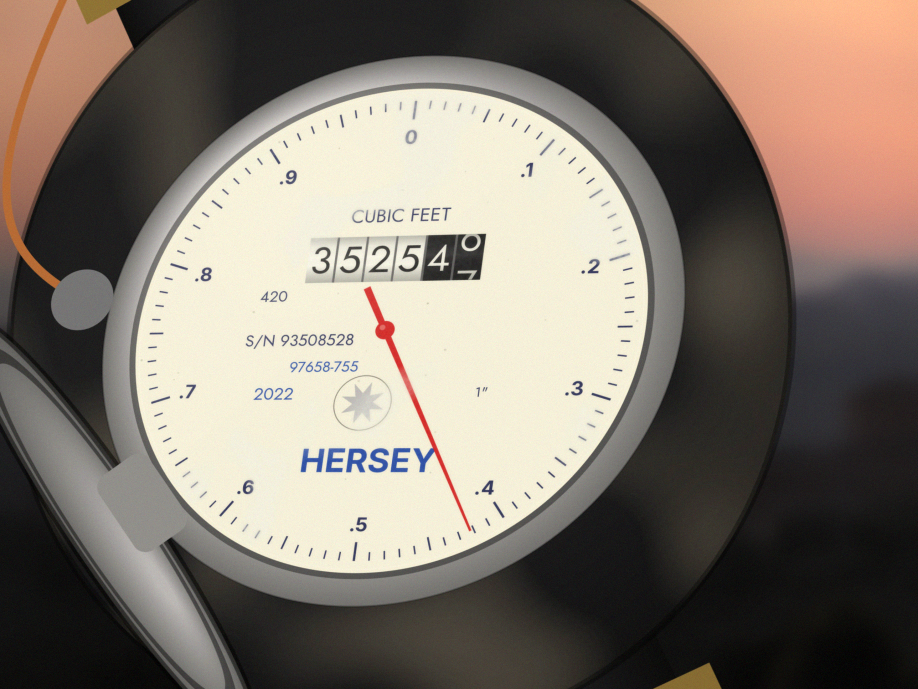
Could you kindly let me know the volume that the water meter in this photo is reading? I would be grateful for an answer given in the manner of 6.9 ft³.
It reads 352546.42 ft³
